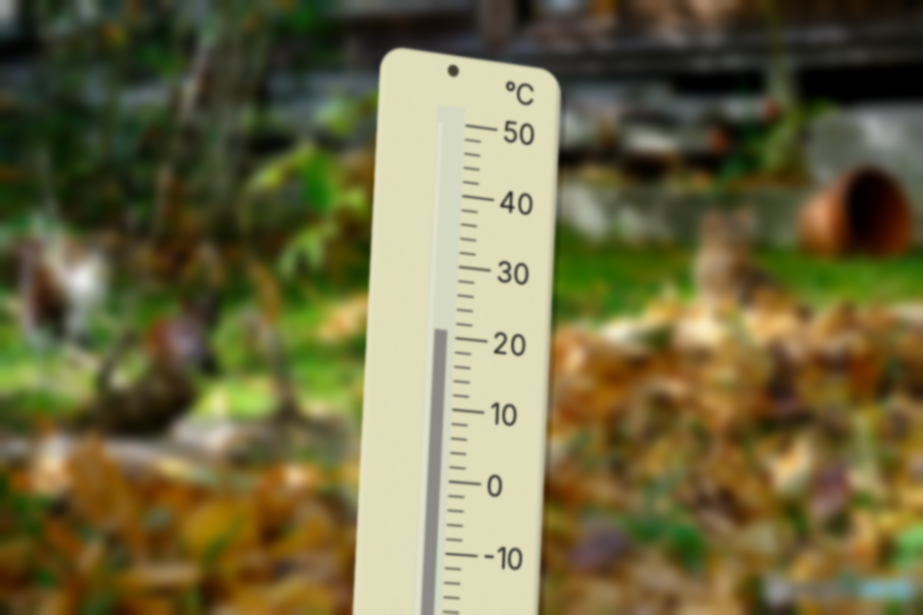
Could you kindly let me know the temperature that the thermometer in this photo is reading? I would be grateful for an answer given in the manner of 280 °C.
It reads 21 °C
